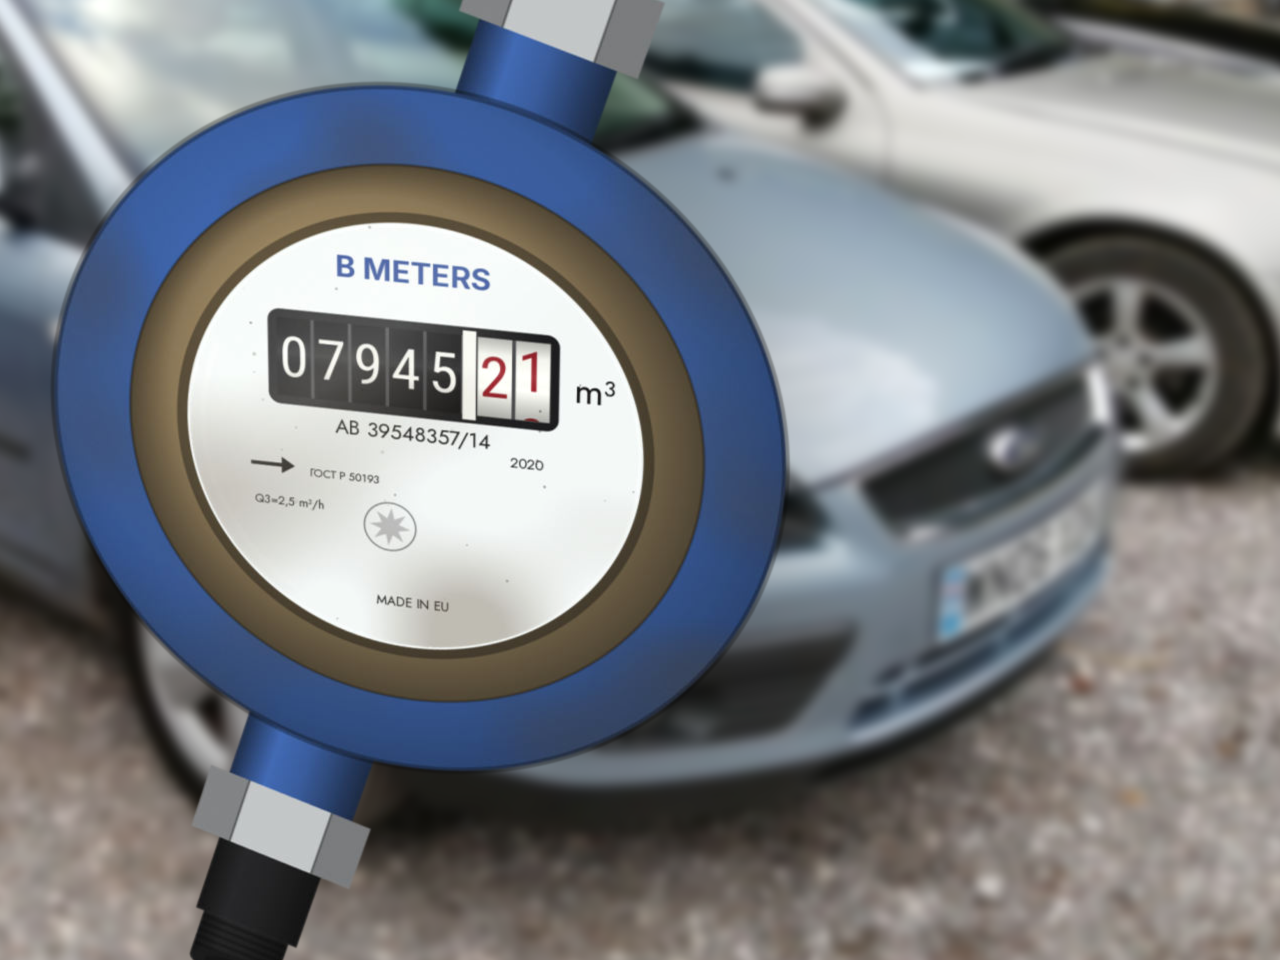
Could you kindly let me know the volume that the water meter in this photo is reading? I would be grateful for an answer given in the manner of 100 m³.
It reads 7945.21 m³
